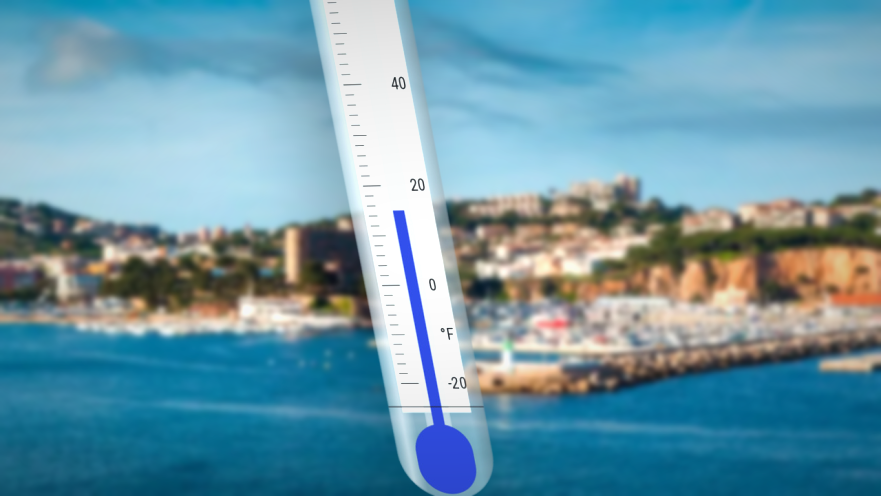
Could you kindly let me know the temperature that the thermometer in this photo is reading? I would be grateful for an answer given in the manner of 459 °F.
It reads 15 °F
